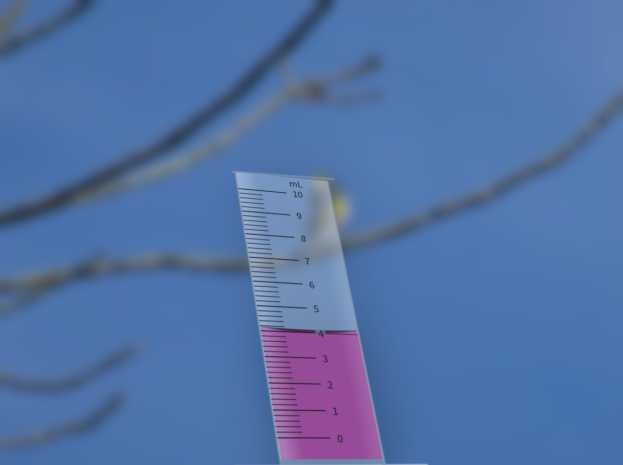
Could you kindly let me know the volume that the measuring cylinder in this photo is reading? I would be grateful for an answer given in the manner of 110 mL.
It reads 4 mL
